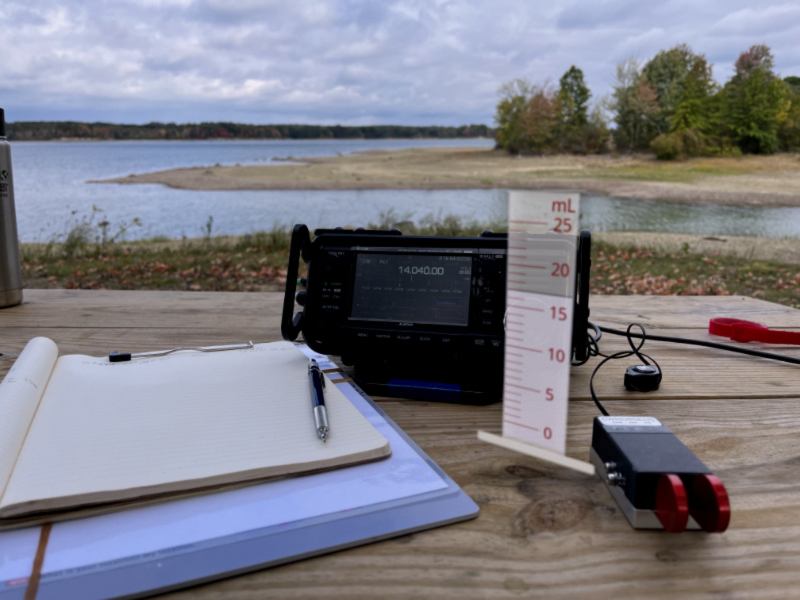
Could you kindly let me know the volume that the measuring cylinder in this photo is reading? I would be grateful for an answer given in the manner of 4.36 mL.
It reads 17 mL
